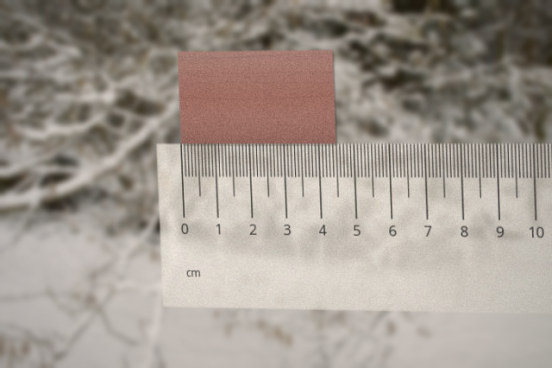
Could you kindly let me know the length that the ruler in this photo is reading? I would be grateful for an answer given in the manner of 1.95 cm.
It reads 4.5 cm
